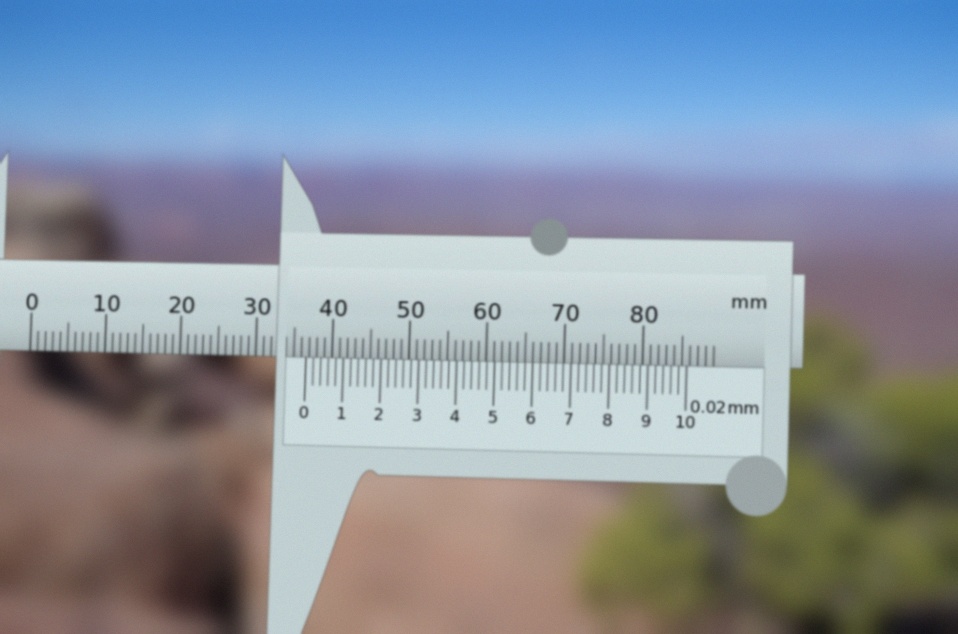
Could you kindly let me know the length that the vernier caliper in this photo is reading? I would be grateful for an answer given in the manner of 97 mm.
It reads 36.6 mm
